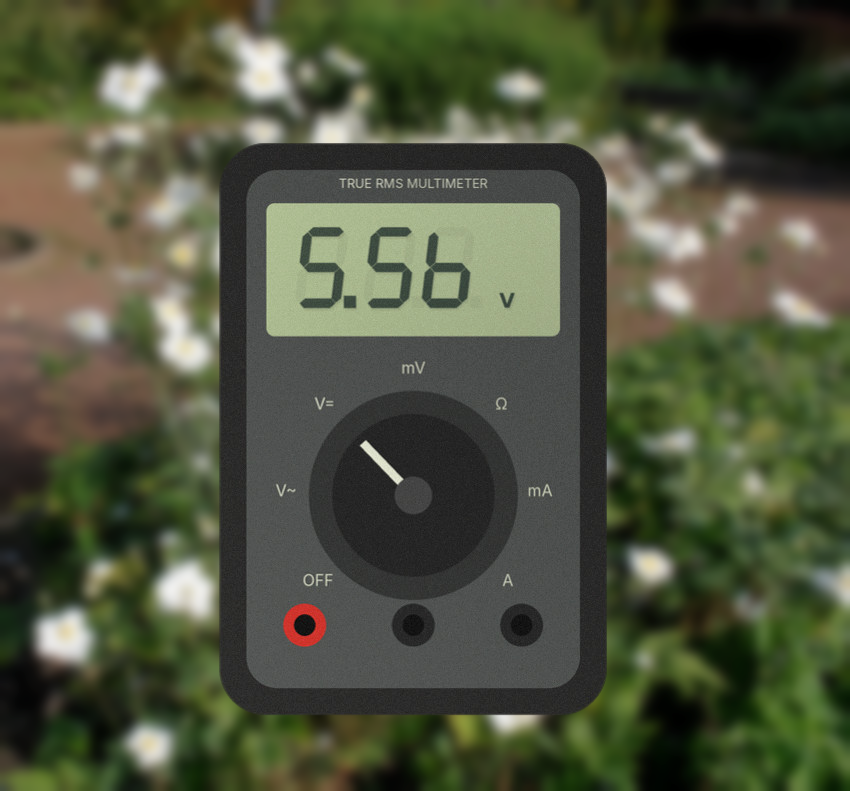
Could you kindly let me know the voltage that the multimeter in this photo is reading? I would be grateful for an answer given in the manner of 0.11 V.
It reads 5.56 V
